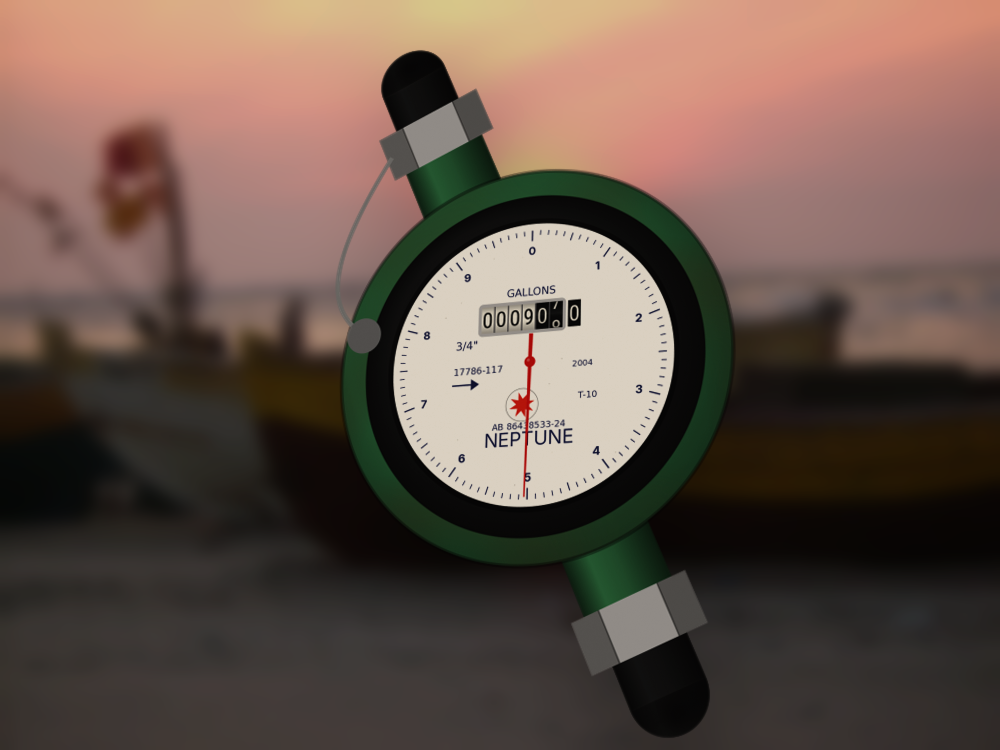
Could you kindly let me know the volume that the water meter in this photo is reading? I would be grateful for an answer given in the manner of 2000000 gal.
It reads 9075.0 gal
